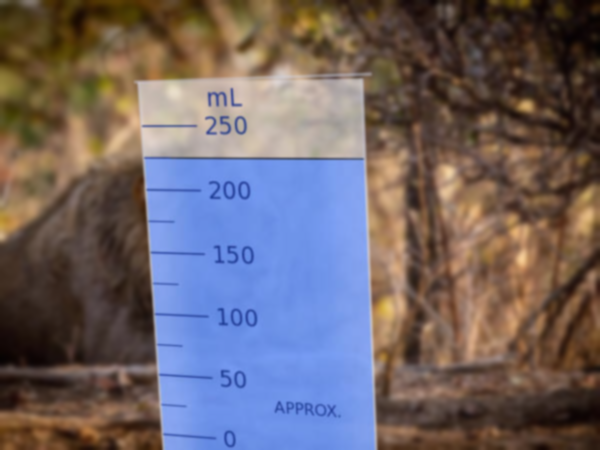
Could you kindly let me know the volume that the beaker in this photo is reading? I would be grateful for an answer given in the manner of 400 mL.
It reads 225 mL
